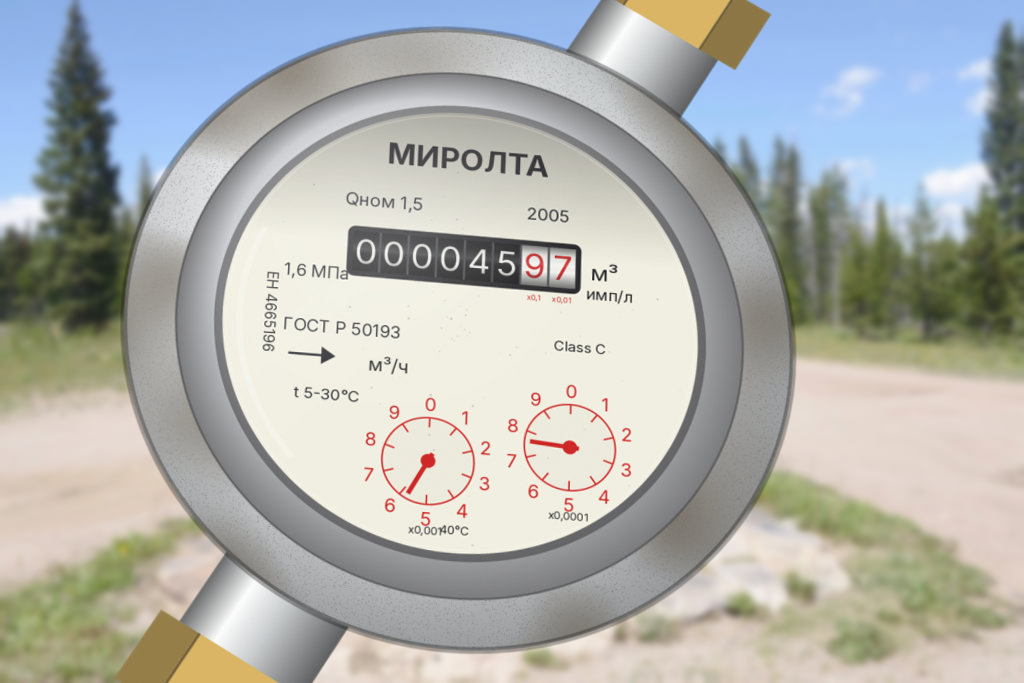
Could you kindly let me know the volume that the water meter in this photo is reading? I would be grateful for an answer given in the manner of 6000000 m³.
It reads 45.9757 m³
